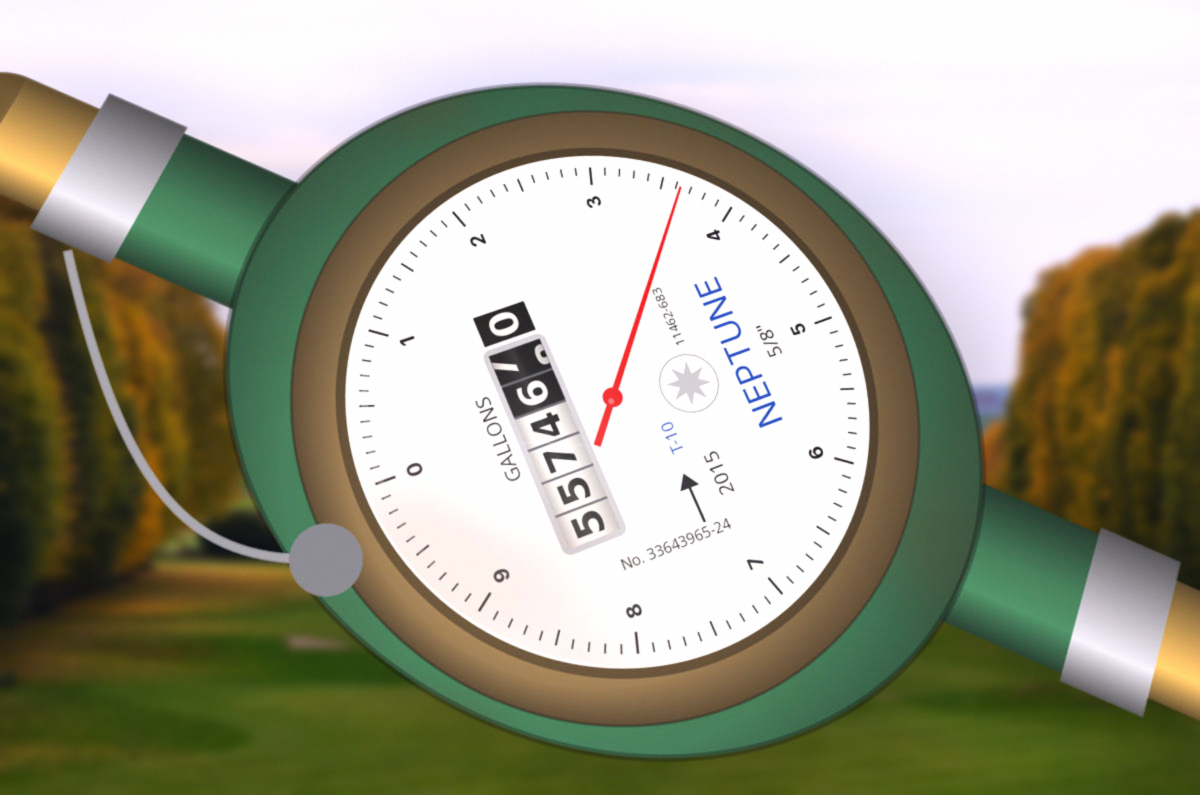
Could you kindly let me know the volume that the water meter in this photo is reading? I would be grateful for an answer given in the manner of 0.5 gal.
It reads 5574673.6 gal
